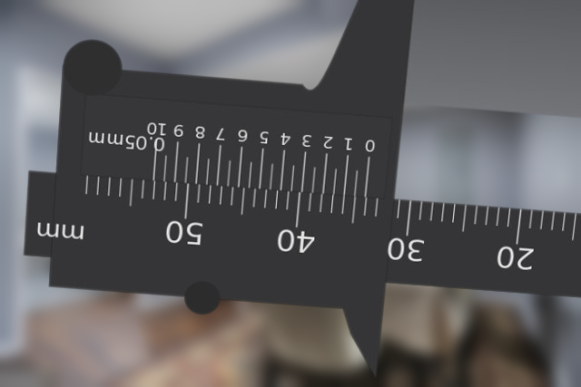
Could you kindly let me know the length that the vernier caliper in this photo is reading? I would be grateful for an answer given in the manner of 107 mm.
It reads 34.1 mm
